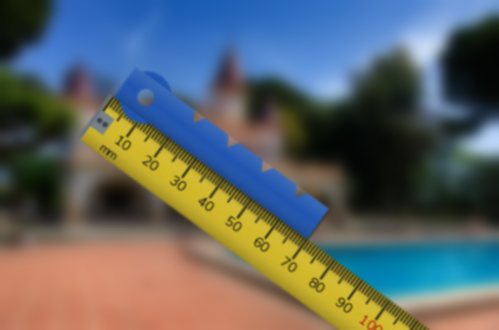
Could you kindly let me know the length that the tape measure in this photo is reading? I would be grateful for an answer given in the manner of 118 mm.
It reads 70 mm
